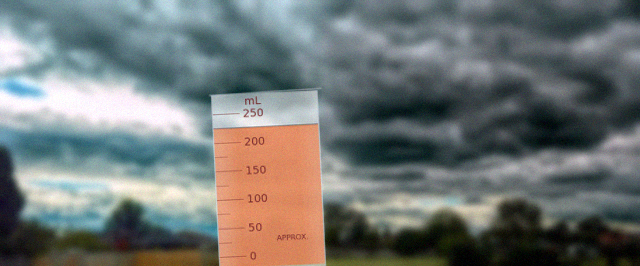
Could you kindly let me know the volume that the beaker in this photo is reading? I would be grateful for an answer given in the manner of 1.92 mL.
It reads 225 mL
